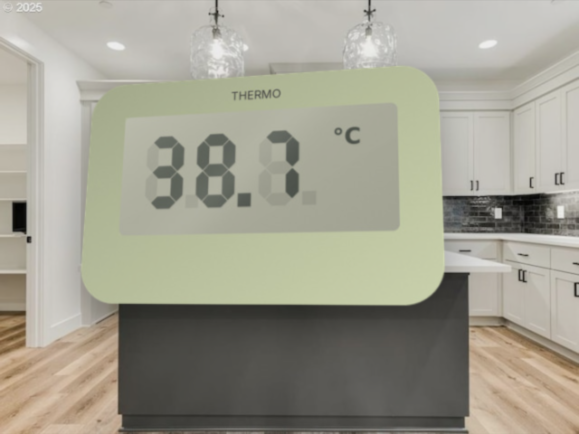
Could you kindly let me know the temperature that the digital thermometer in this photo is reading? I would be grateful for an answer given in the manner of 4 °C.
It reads 38.7 °C
